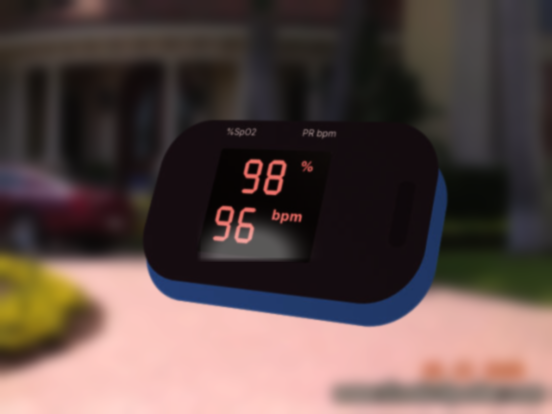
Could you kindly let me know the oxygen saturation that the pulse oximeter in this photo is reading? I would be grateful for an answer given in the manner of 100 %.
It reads 98 %
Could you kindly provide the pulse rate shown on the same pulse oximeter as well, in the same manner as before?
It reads 96 bpm
